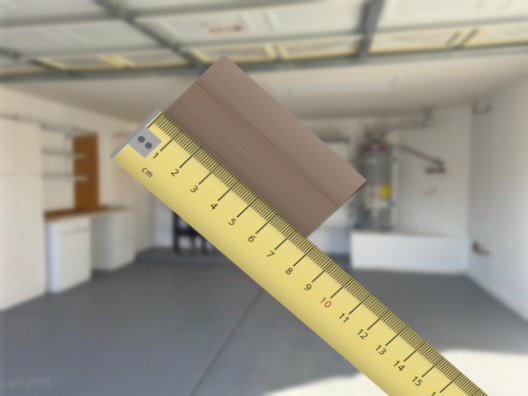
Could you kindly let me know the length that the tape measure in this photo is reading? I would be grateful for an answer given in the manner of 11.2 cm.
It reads 7.5 cm
